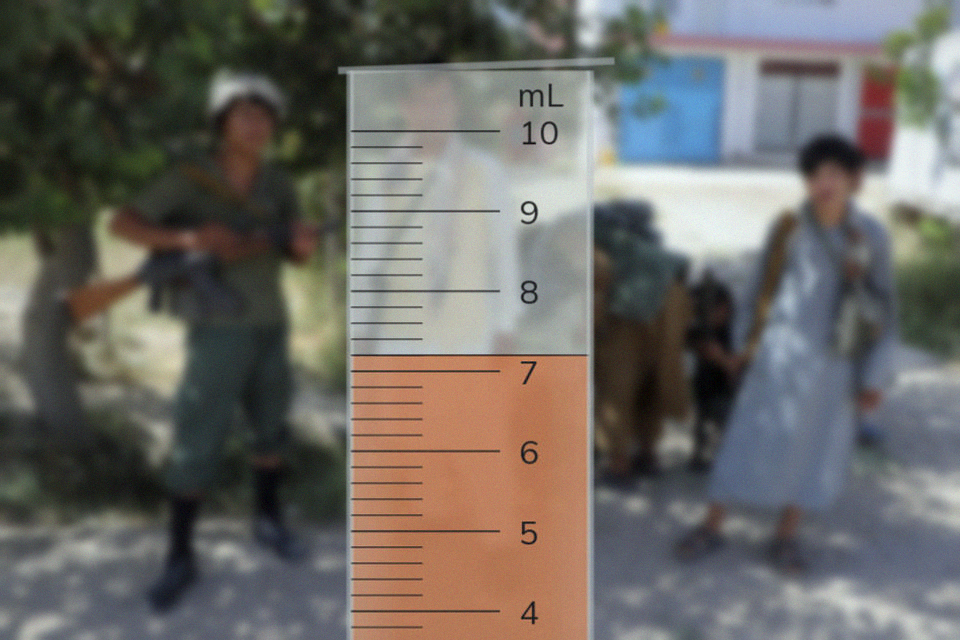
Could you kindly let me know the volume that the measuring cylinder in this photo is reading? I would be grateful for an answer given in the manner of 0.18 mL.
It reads 7.2 mL
